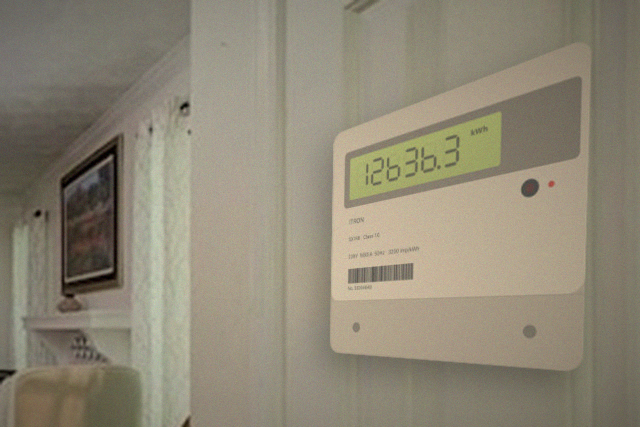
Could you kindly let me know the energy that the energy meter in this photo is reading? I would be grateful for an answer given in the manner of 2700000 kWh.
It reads 12636.3 kWh
